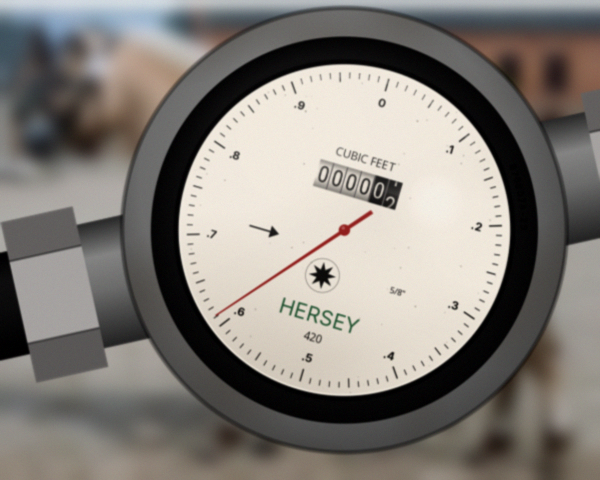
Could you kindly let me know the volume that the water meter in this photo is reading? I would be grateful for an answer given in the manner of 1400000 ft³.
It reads 1.61 ft³
